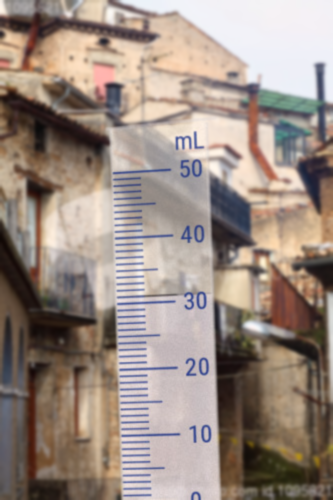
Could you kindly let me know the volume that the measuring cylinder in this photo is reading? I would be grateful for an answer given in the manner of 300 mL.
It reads 31 mL
